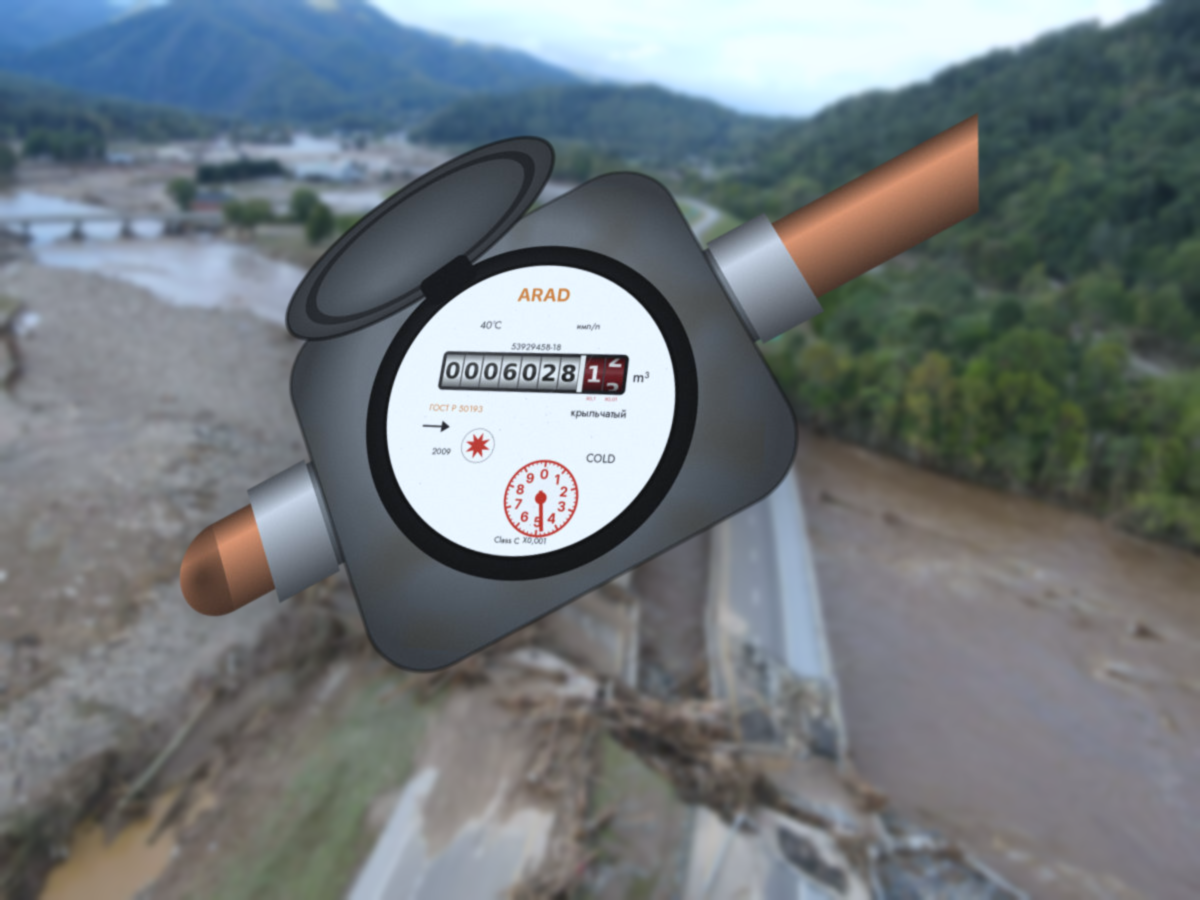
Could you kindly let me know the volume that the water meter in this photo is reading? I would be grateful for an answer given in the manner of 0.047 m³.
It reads 6028.124 m³
